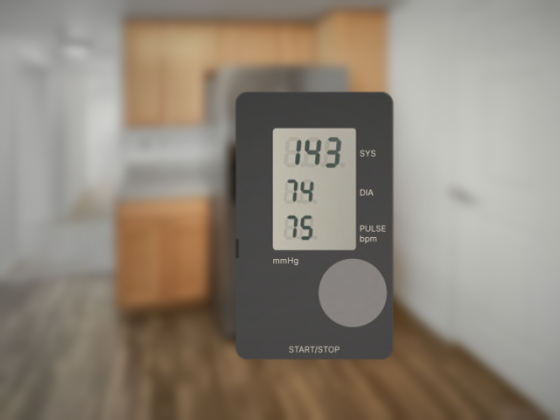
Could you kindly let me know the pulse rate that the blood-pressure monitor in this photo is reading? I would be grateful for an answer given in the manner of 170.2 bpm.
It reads 75 bpm
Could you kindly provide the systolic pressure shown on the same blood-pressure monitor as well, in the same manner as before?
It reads 143 mmHg
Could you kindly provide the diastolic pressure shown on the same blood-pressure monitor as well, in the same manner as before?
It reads 74 mmHg
